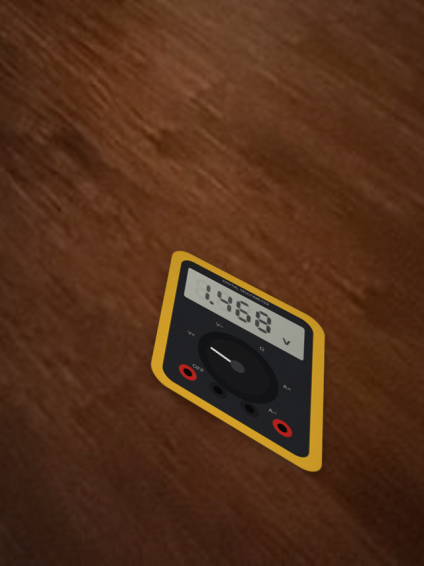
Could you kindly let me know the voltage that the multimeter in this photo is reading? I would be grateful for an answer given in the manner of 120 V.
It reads 1.468 V
